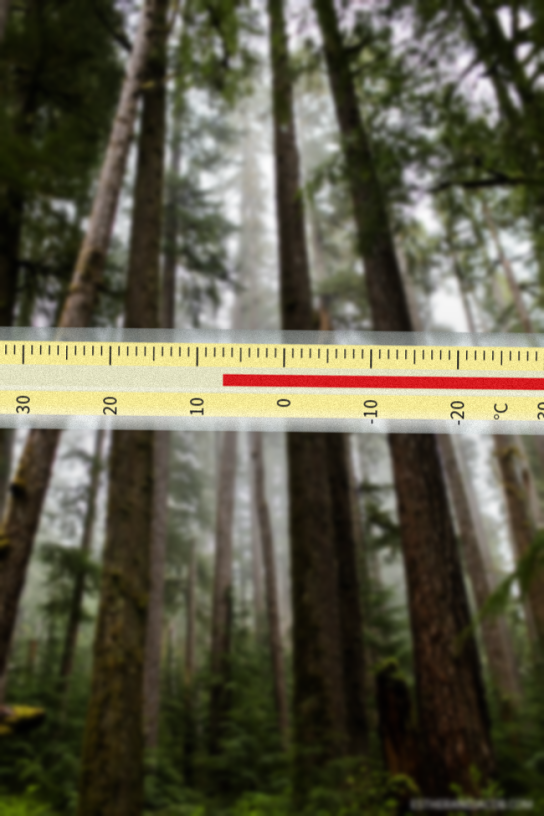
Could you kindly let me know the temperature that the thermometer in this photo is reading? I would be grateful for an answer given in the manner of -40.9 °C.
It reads 7 °C
